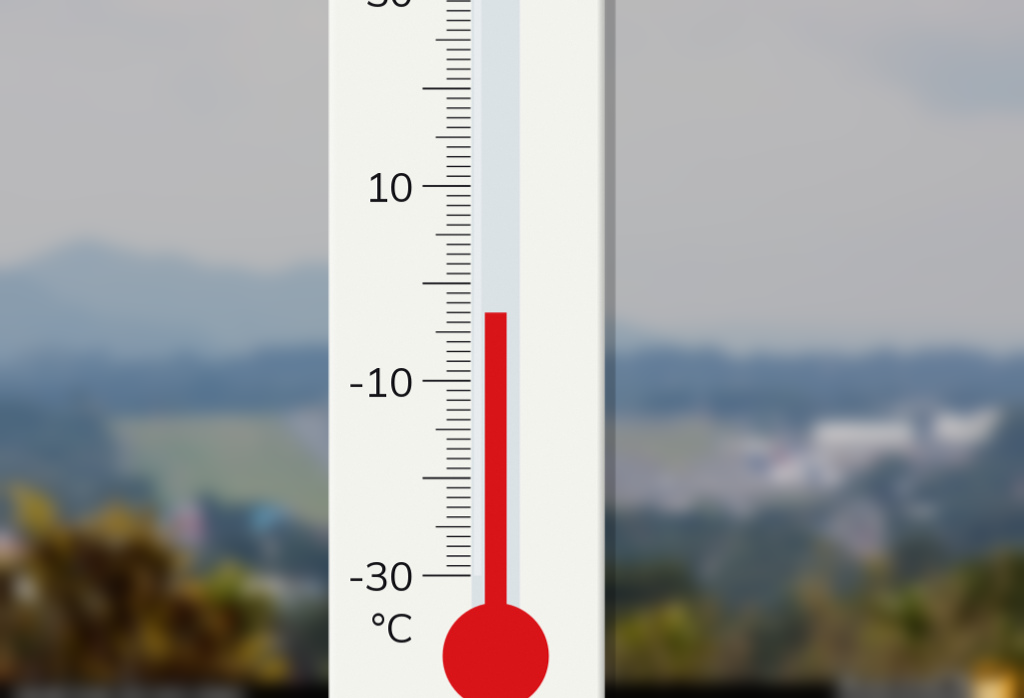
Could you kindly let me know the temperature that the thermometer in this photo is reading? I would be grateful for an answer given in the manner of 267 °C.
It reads -3 °C
